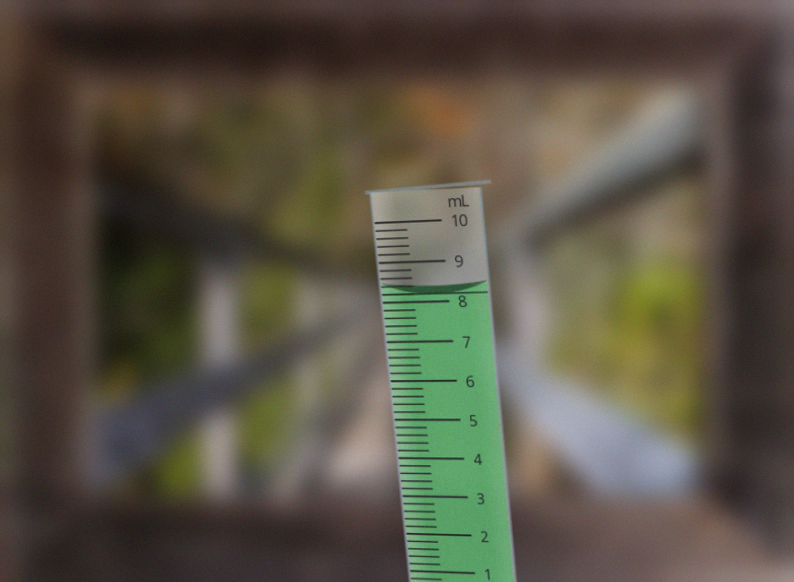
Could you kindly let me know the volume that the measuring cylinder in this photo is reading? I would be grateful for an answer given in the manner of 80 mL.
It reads 8.2 mL
